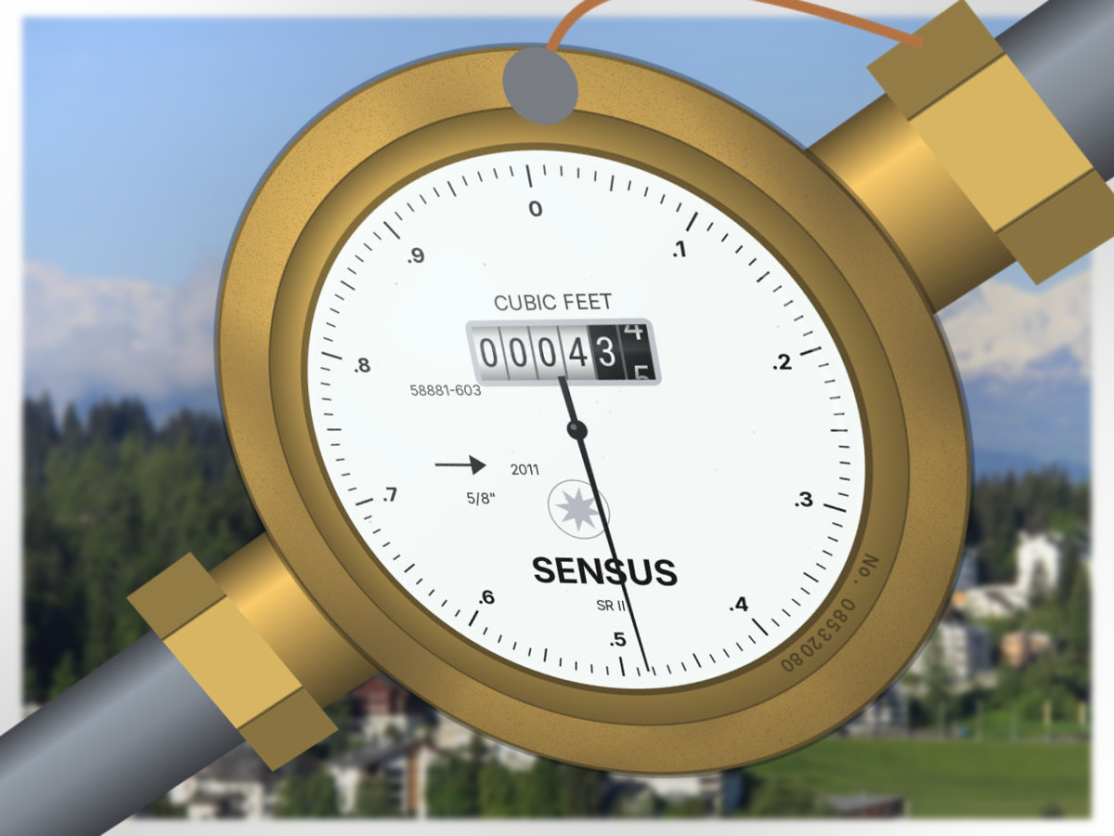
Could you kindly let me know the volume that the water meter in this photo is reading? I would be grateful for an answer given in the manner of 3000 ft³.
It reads 434.48 ft³
